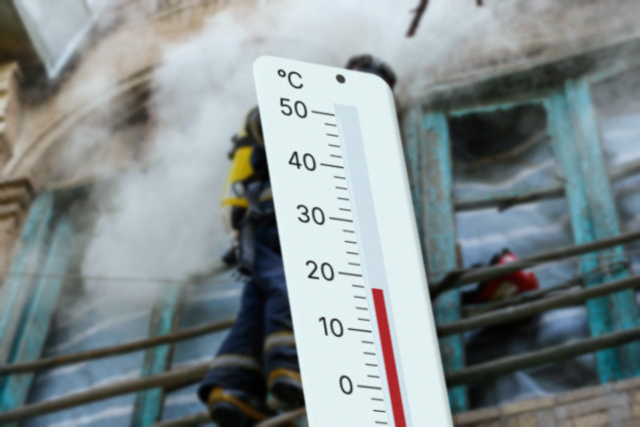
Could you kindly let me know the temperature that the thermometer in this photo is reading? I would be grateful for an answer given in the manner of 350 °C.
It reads 18 °C
